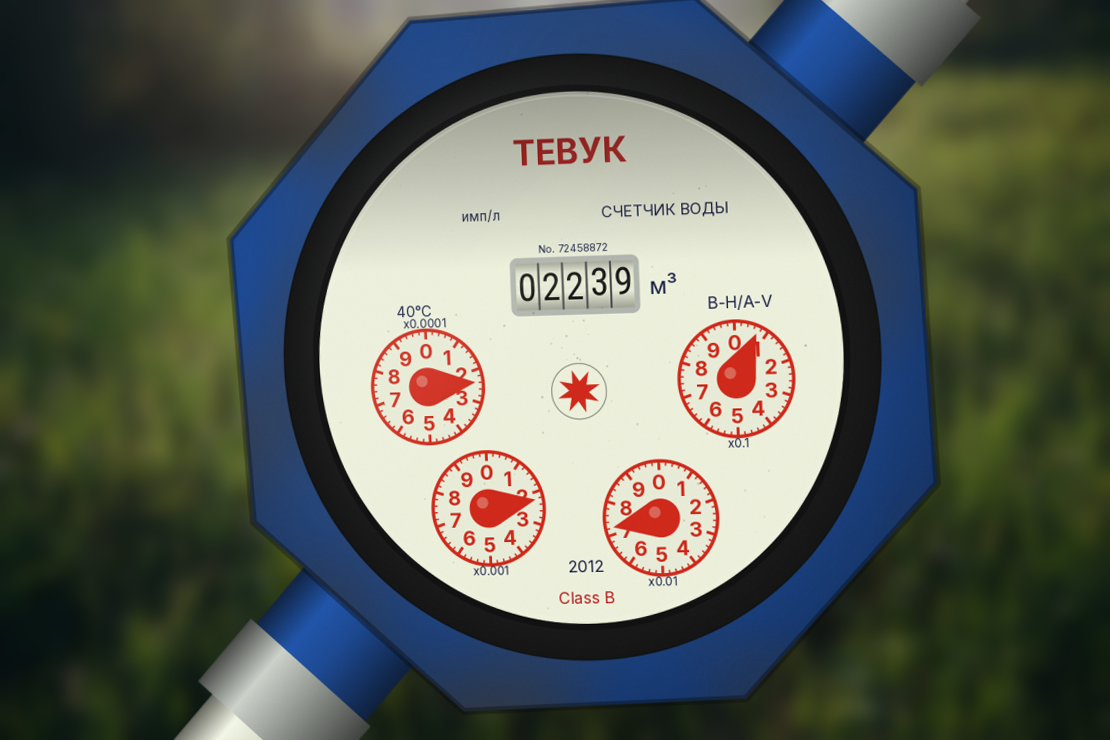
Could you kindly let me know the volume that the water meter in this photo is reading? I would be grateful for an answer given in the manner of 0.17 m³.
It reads 2239.0722 m³
